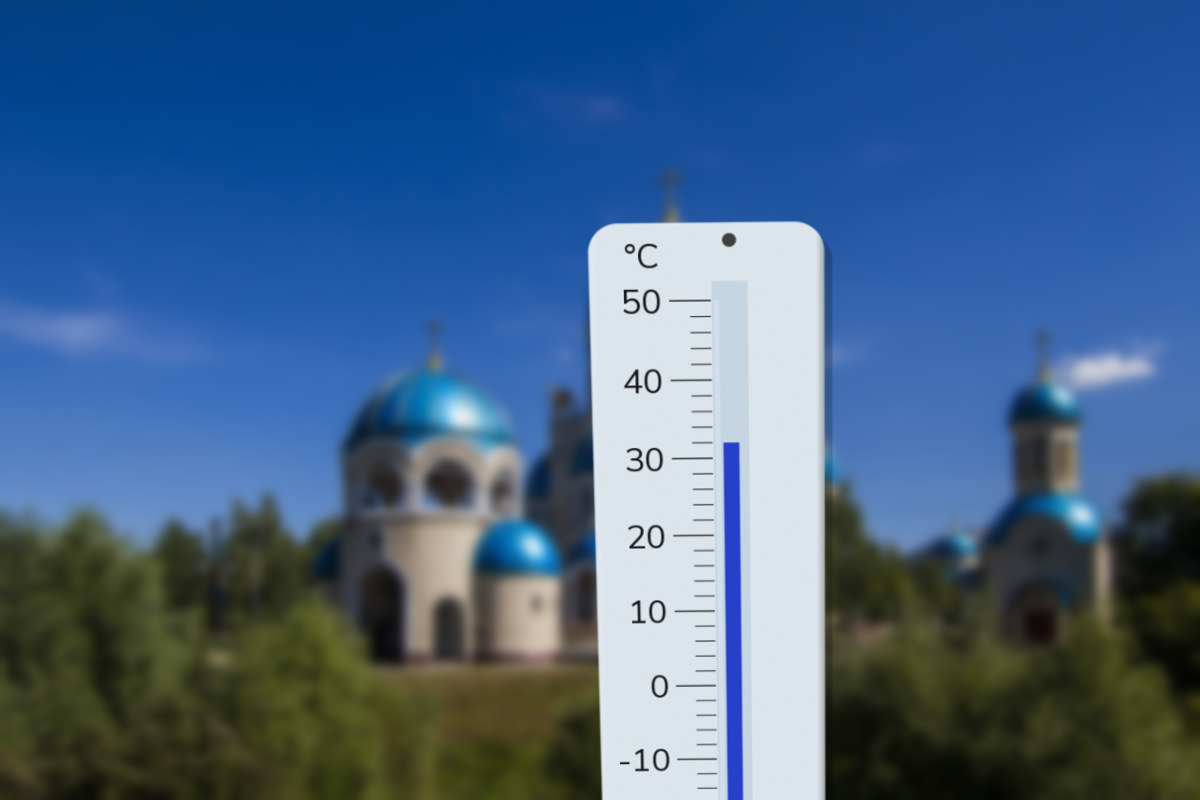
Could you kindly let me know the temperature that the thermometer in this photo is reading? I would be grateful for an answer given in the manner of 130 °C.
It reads 32 °C
